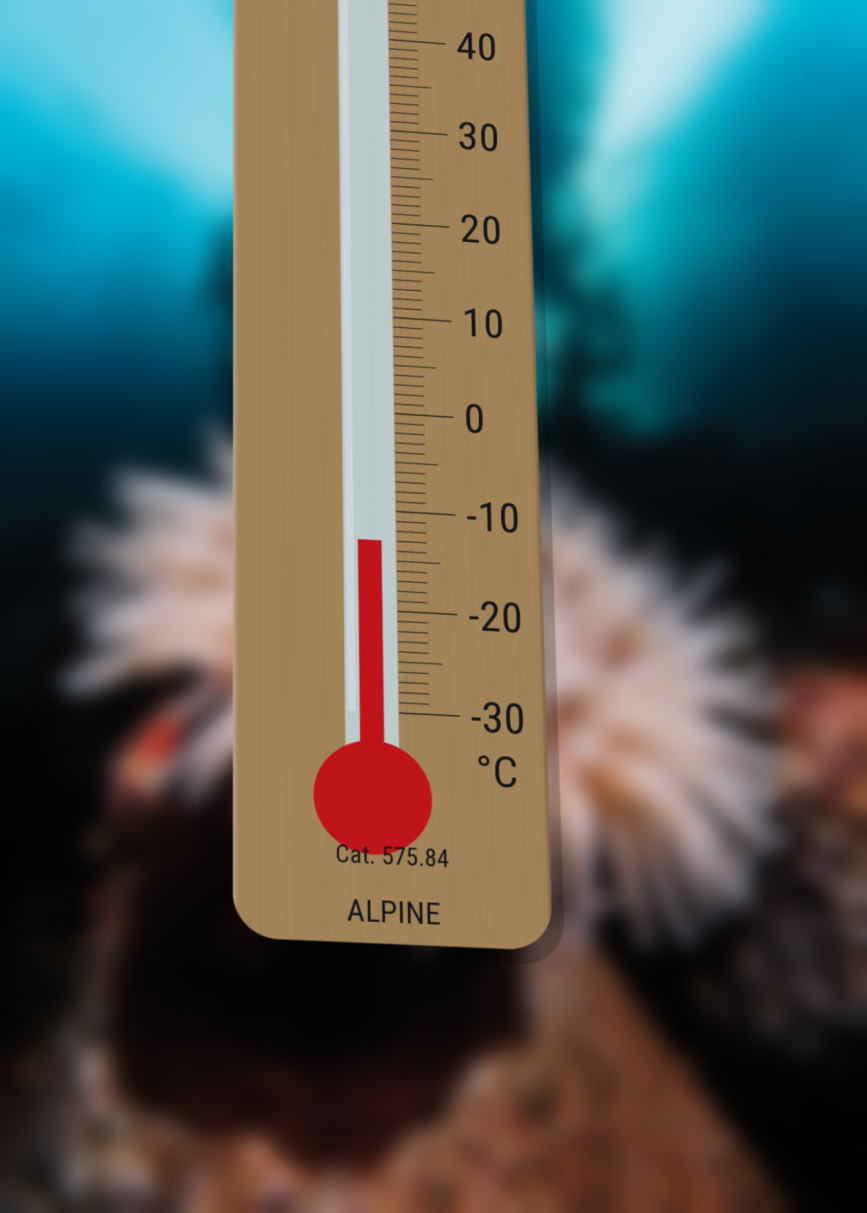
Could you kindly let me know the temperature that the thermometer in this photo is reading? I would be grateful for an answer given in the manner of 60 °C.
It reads -13 °C
